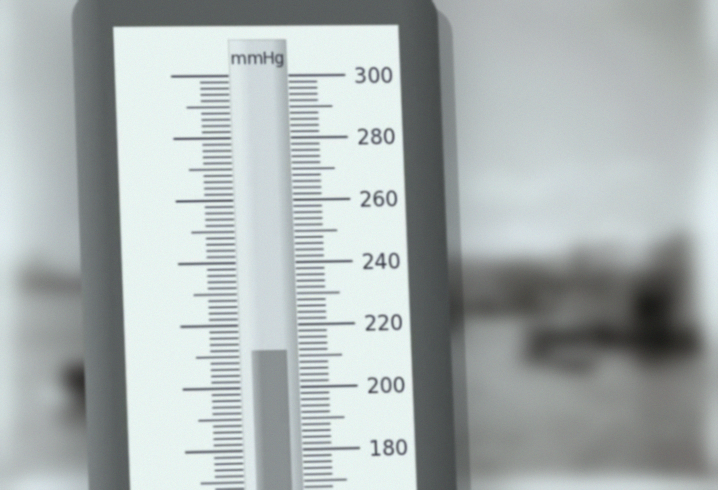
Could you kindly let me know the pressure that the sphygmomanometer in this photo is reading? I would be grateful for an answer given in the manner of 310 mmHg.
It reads 212 mmHg
